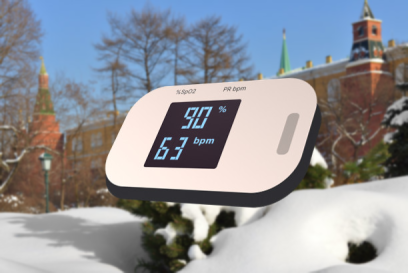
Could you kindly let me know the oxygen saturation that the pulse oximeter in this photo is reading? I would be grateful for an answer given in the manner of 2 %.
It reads 90 %
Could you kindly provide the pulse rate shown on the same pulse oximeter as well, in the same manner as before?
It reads 63 bpm
